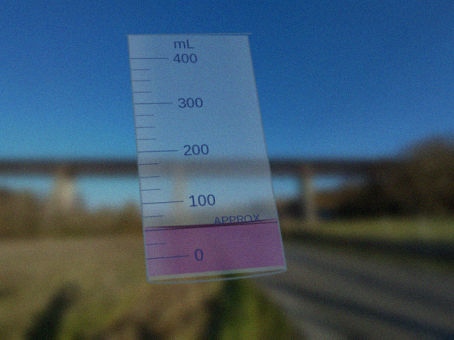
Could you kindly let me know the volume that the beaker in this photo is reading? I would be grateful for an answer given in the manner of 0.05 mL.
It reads 50 mL
